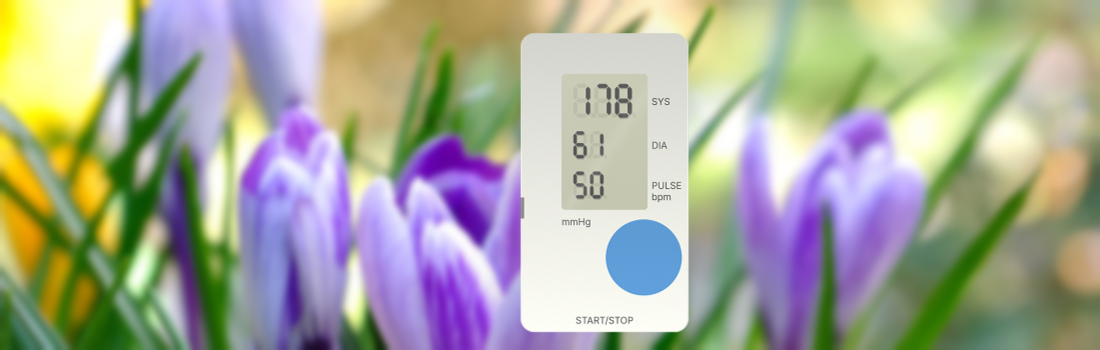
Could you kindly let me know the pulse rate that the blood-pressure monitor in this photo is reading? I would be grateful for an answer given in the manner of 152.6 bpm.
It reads 50 bpm
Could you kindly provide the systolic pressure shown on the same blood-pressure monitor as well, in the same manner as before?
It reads 178 mmHg
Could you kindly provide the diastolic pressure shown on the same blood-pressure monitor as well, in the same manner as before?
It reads 61 mmHg
